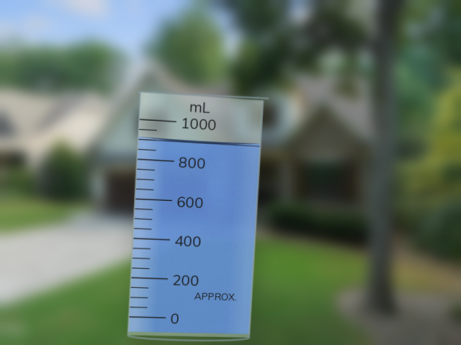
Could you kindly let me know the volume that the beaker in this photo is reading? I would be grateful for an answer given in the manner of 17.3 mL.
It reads 900 mL
